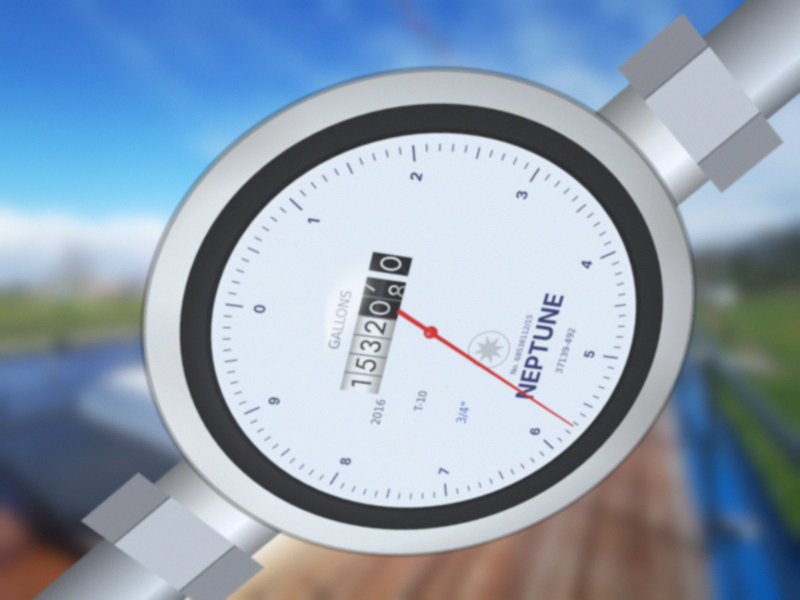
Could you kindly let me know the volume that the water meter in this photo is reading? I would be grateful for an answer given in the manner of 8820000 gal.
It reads 1532075.7 gal
